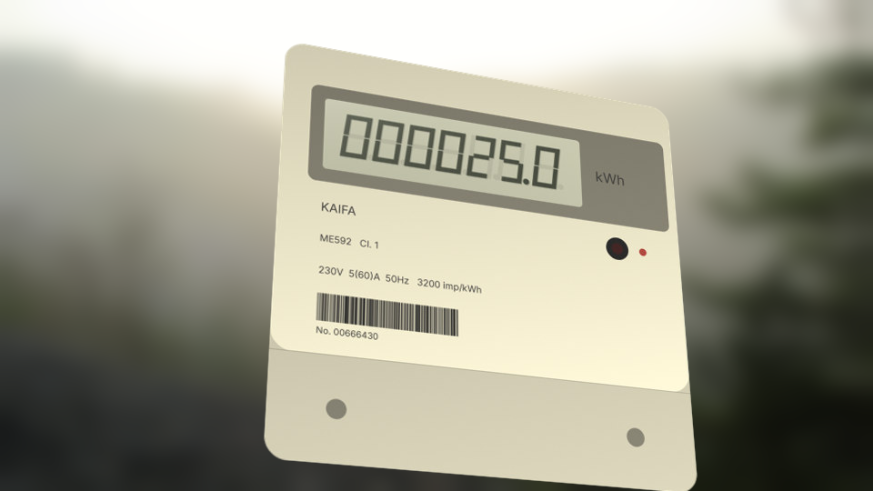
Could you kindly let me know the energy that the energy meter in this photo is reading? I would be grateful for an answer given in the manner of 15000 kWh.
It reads 25.0 kWh
